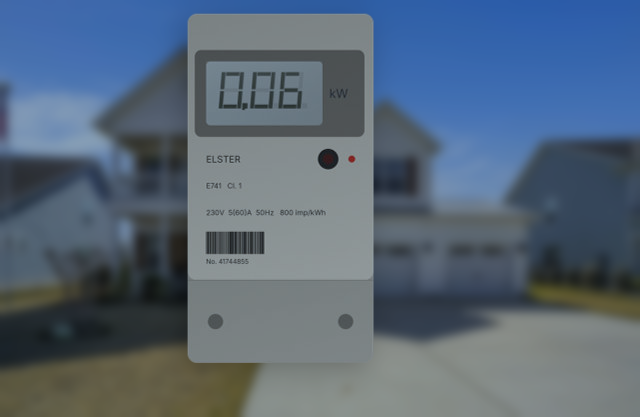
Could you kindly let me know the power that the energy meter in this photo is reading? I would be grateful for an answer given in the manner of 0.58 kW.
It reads 0.06 kW
